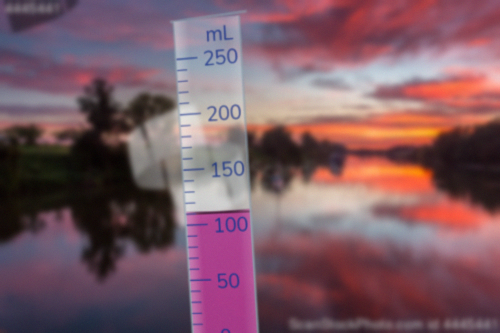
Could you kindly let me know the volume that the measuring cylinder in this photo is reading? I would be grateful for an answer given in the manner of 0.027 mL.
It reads 110 mL
